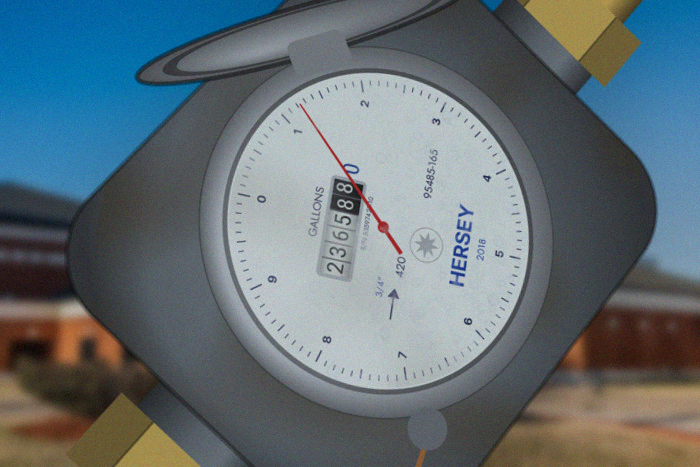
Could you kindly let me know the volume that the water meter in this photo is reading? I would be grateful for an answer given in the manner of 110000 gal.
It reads 2365881.2 gal
